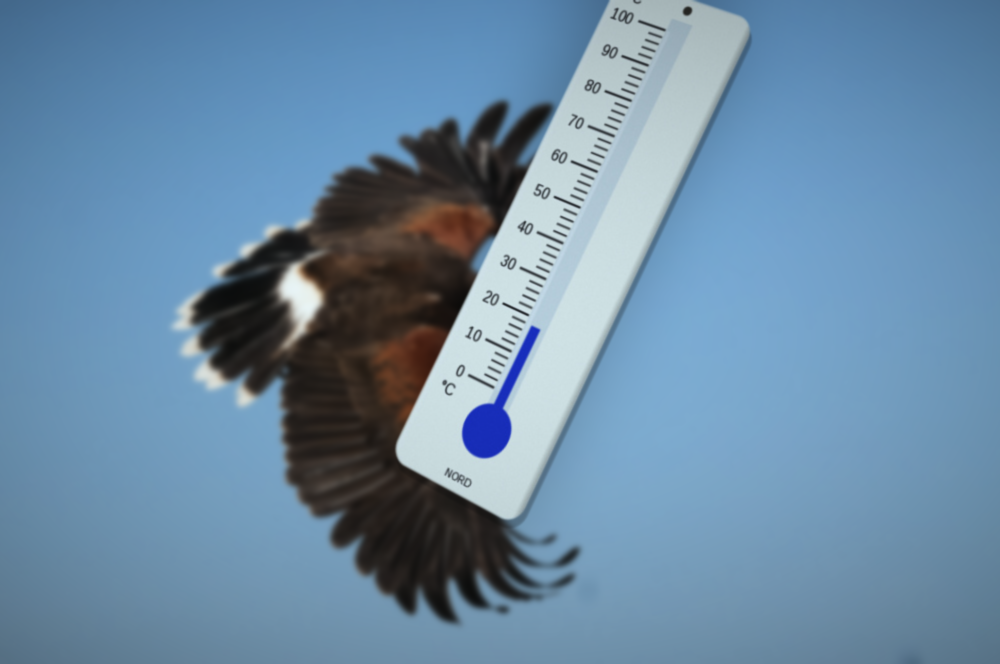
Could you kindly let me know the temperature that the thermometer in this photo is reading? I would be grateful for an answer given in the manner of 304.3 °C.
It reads 18 °C
